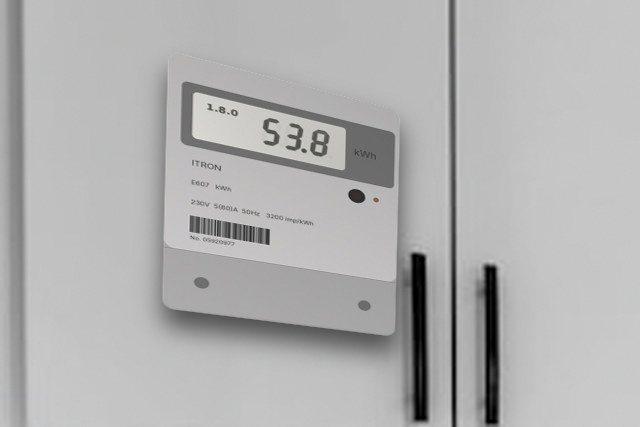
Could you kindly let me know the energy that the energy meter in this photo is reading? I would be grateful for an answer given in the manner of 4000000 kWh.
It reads 53.8 kWh
